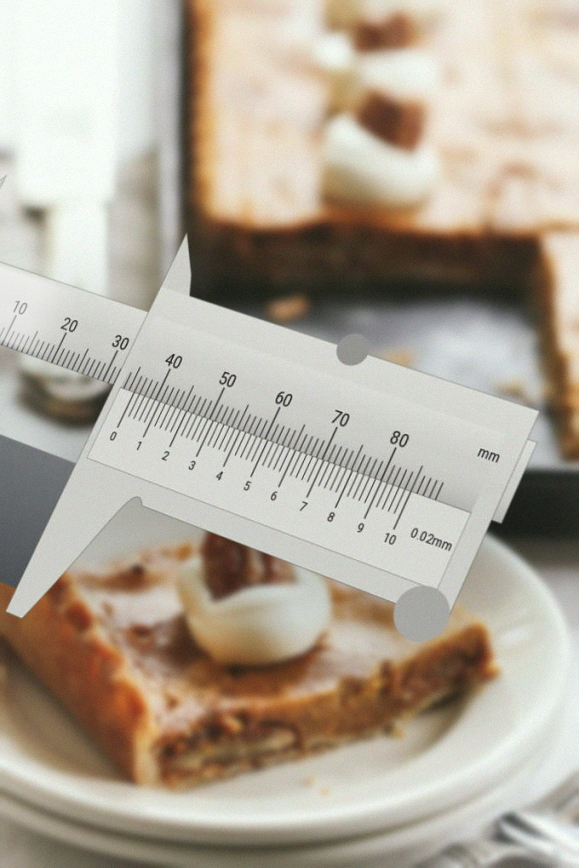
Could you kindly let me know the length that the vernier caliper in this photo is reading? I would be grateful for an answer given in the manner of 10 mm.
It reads 36.0 mm
